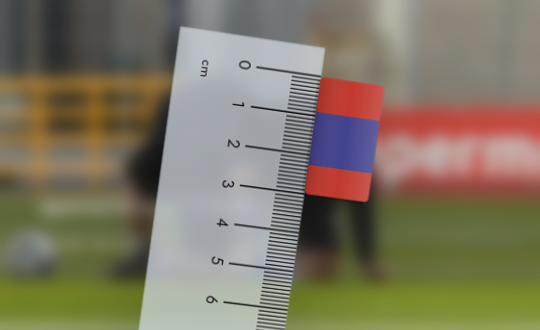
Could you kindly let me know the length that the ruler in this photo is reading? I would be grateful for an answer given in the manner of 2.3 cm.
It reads 3 cm
